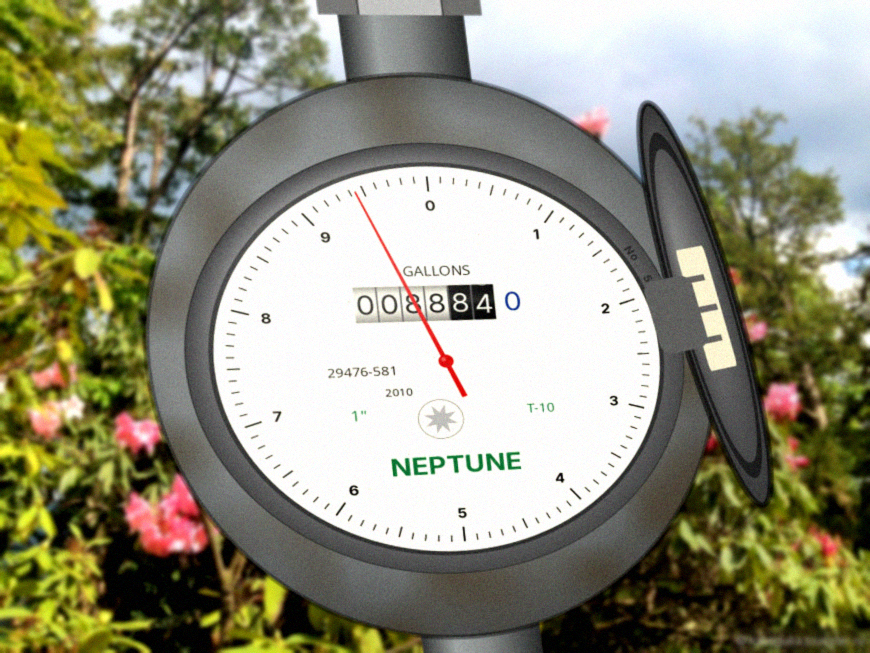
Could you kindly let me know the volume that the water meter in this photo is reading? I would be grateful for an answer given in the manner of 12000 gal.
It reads 88839.4 gal
